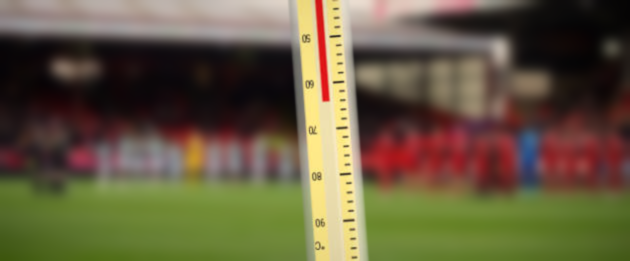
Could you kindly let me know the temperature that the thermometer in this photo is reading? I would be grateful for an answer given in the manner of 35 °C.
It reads 64 °C
